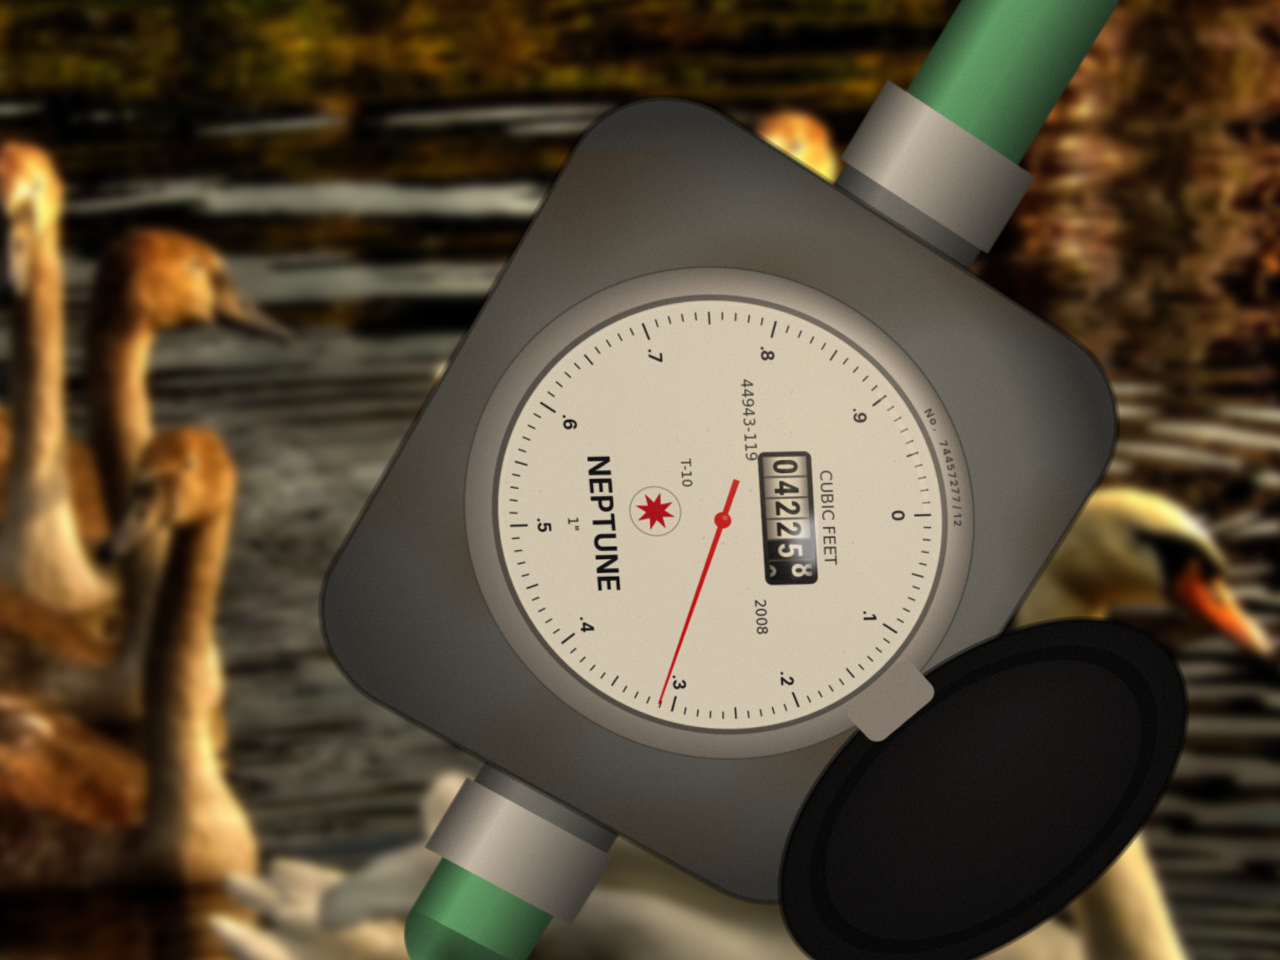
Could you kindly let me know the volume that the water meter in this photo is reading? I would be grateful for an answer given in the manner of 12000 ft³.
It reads 42258.31 ft³
